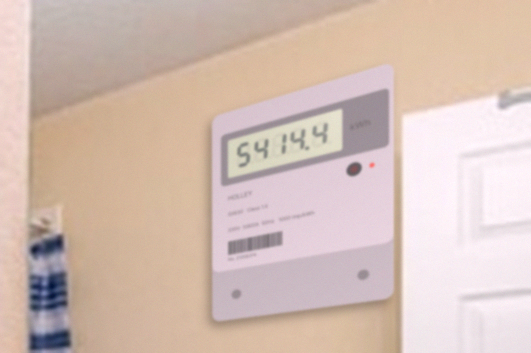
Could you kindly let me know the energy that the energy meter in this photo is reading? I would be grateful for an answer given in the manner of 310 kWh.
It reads 5414.4 kWh
